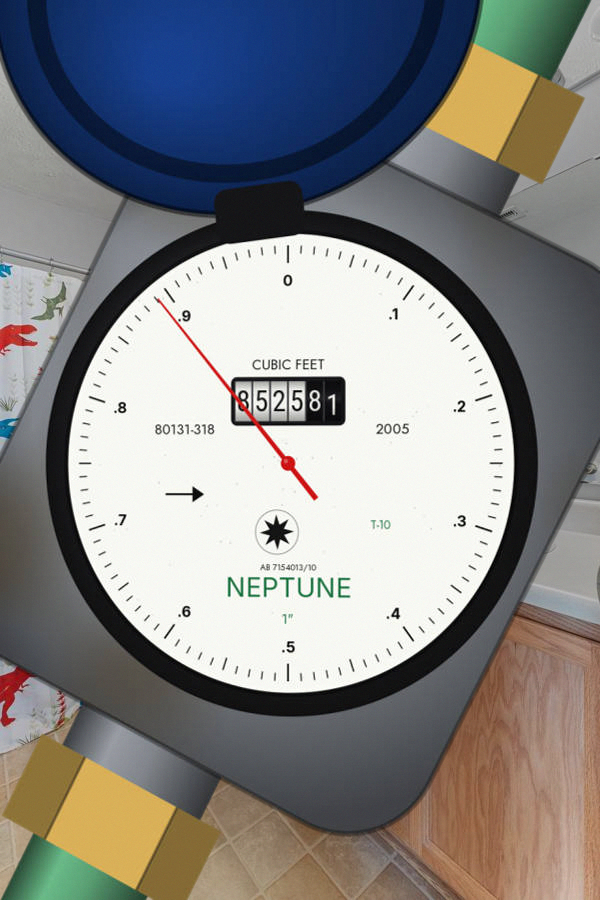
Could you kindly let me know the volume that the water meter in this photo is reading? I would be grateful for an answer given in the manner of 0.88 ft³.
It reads 852580.89 ft³
